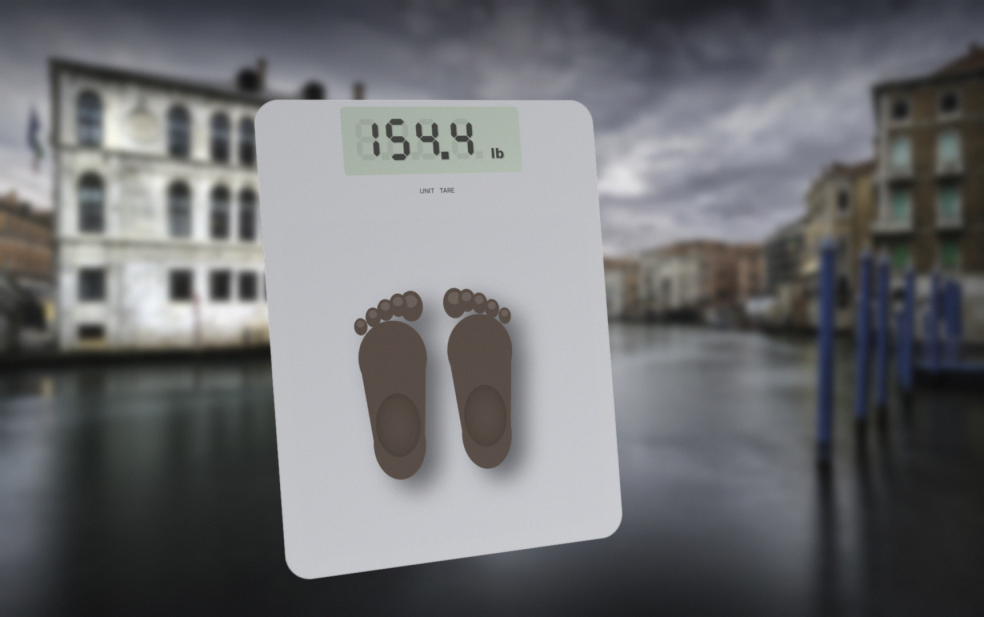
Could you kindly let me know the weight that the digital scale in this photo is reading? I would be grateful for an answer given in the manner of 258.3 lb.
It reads 154.4 lb
